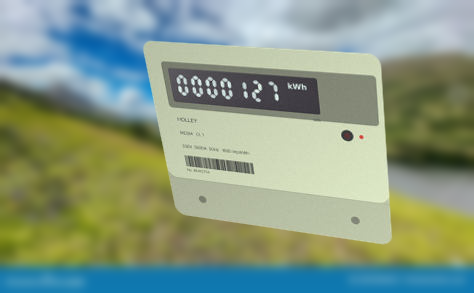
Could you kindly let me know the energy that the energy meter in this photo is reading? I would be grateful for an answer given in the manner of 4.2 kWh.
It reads 127 kWh
